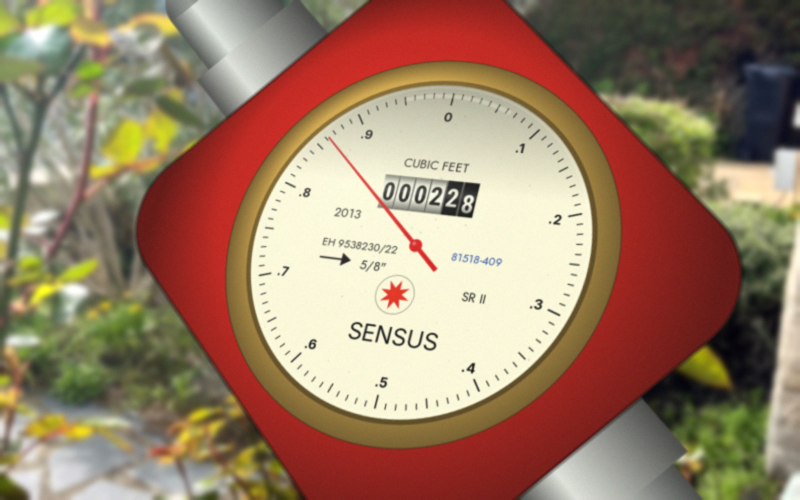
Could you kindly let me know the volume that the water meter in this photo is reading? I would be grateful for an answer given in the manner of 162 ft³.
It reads 227.86 ft³
